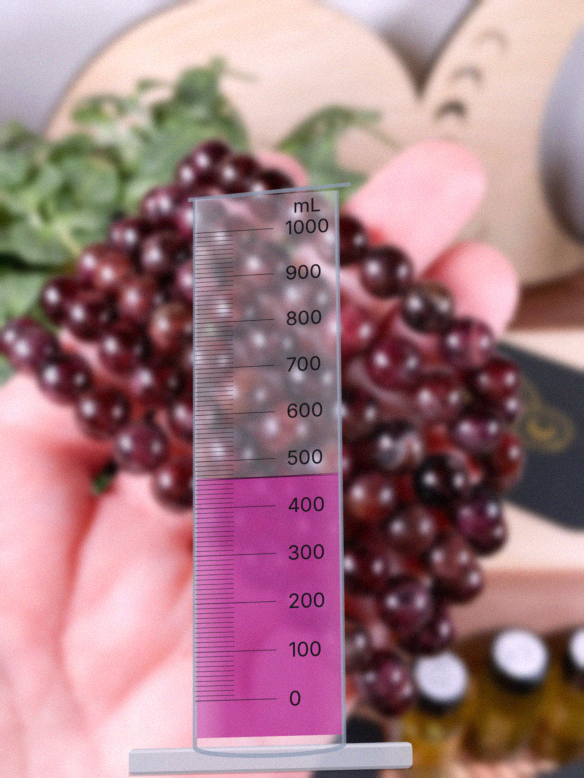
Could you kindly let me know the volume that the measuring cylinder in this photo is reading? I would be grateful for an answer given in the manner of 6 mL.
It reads 460 mL
